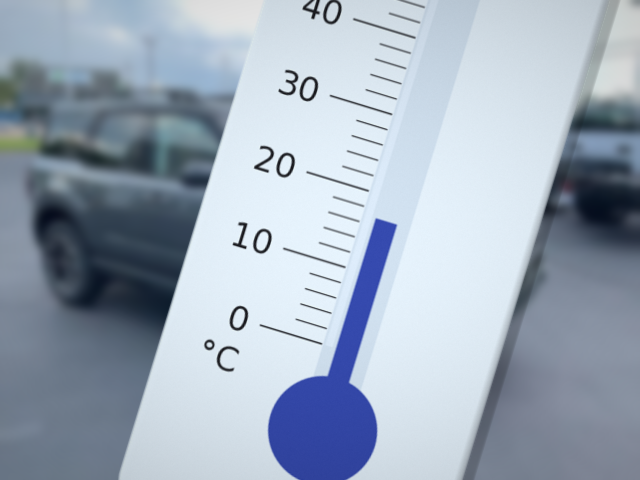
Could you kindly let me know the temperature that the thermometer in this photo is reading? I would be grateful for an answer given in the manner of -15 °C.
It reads 17 °C
